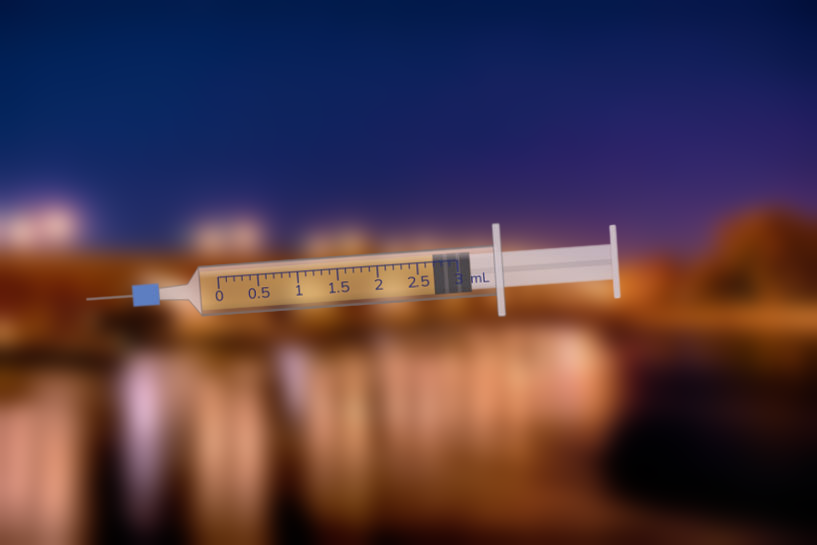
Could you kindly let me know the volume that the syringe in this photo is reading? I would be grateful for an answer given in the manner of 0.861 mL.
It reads 2.7 mL
